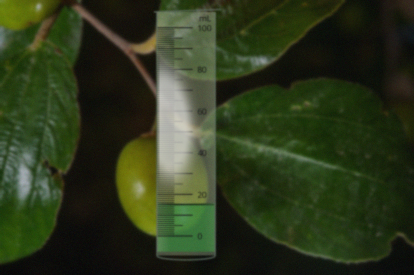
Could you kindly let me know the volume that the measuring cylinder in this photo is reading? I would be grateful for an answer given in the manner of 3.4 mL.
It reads 15 mL
